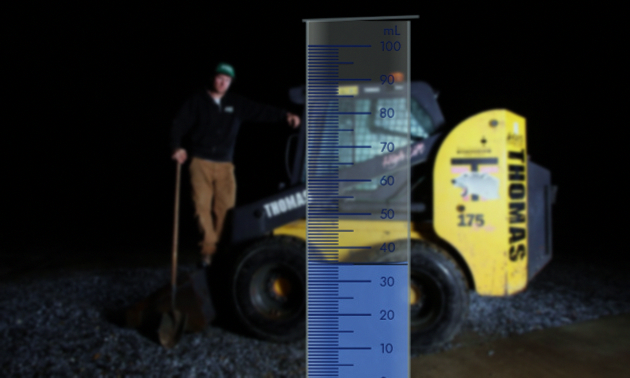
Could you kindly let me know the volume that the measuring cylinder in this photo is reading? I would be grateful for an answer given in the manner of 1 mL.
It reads 35 mL
